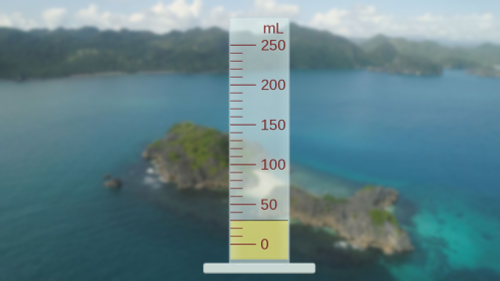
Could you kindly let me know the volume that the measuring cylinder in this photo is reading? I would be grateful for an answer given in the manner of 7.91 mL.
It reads 30 mL
